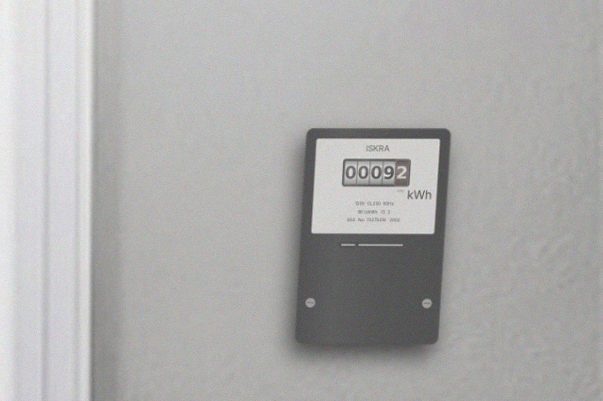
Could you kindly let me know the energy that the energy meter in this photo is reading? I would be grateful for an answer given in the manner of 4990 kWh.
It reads 9.2 kWh
